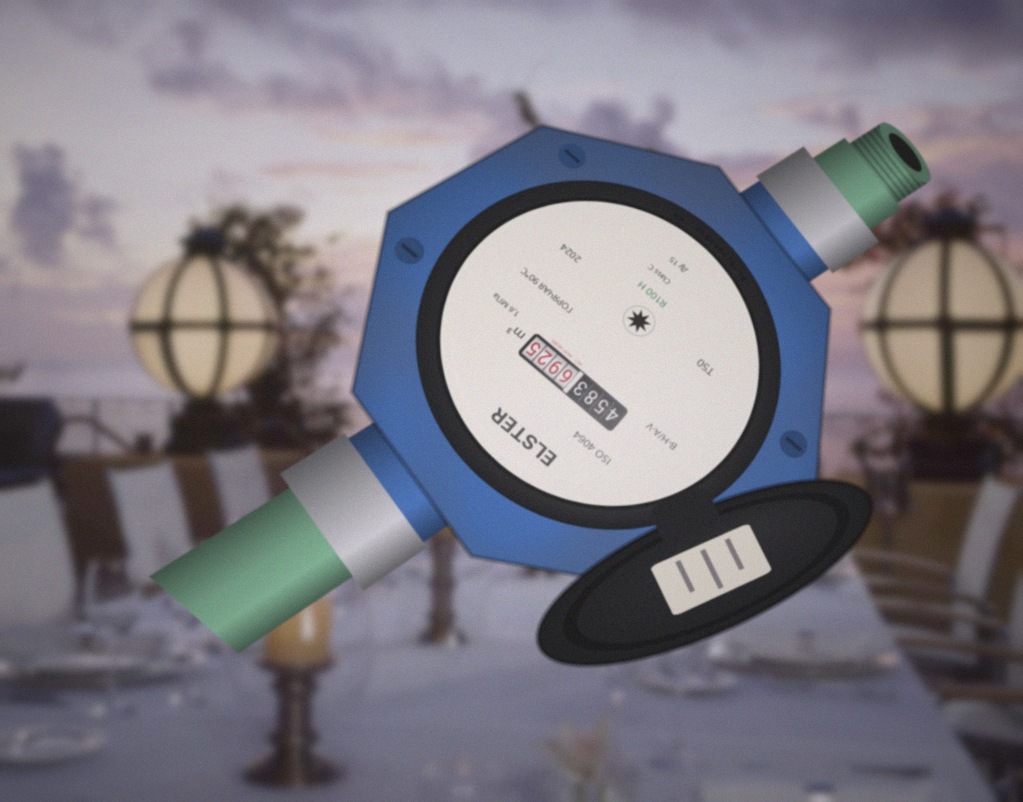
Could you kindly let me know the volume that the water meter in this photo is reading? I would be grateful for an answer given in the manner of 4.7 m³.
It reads 4583.6925 m³
